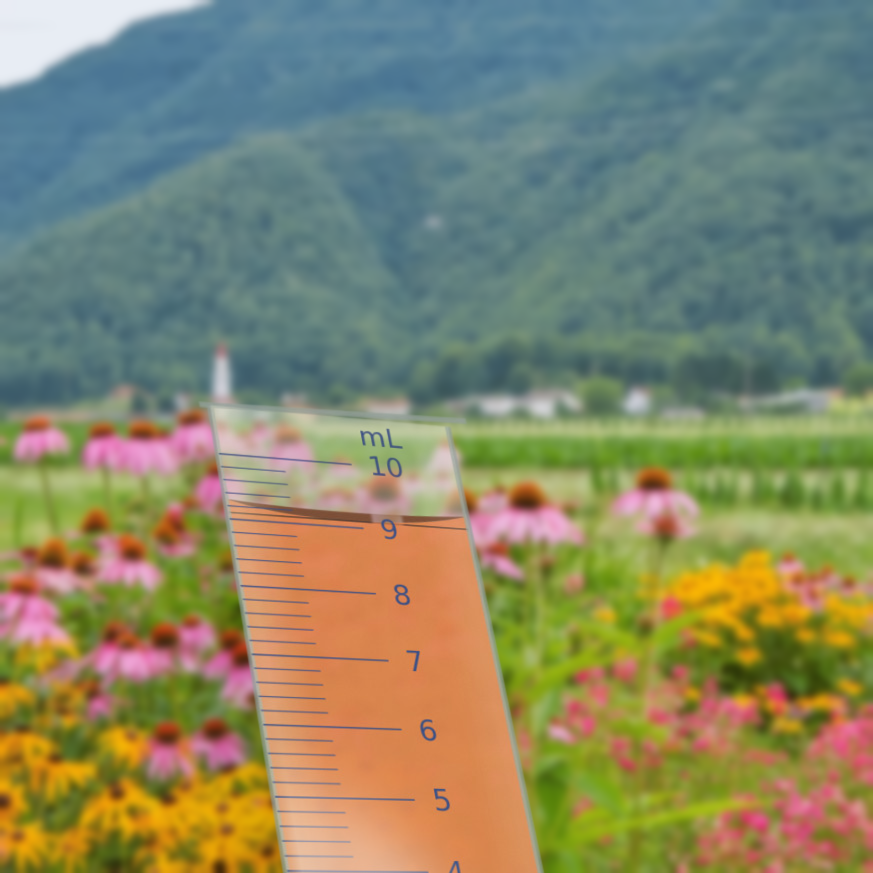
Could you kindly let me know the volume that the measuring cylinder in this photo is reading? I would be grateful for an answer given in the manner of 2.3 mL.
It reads 9.1 mL
